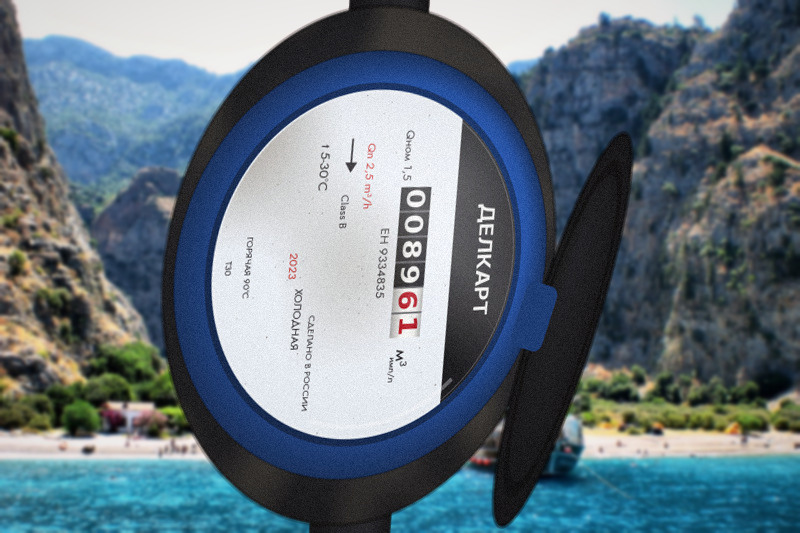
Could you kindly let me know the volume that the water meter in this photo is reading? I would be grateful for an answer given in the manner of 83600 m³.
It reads 89.61 m³
